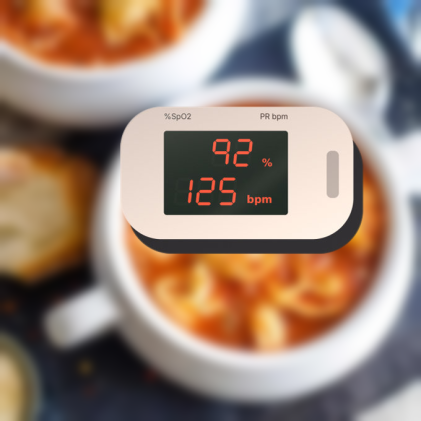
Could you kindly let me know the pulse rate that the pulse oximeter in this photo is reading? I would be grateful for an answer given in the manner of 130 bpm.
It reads 125 bpm
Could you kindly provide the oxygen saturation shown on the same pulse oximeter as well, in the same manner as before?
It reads 92 %
